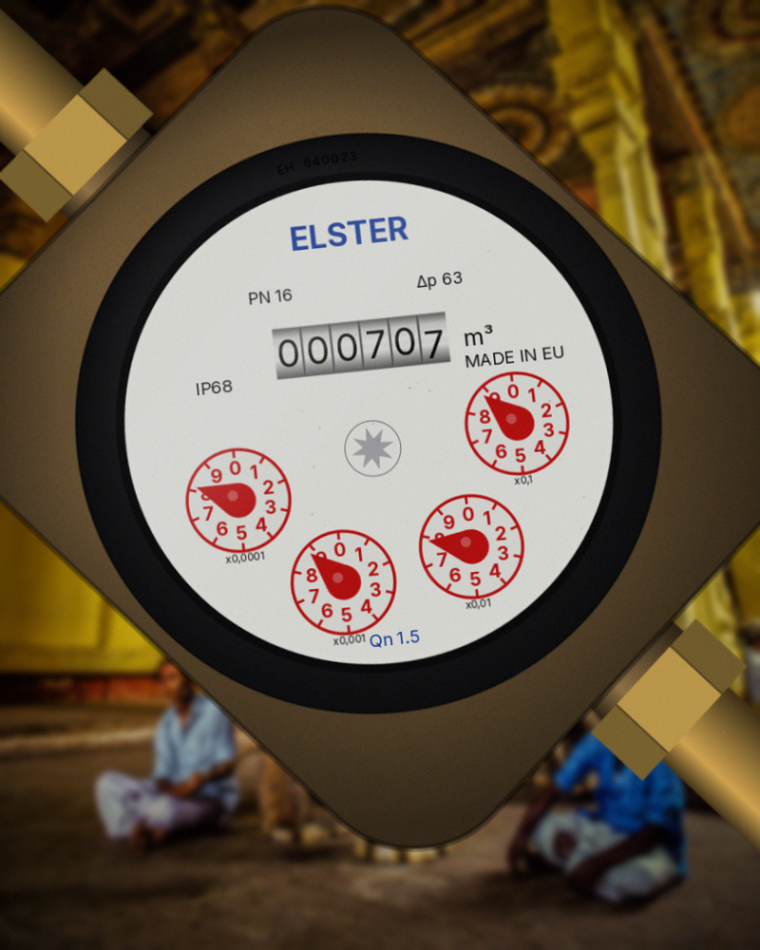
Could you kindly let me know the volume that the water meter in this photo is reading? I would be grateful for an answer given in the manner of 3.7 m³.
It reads 706.8788 m³
